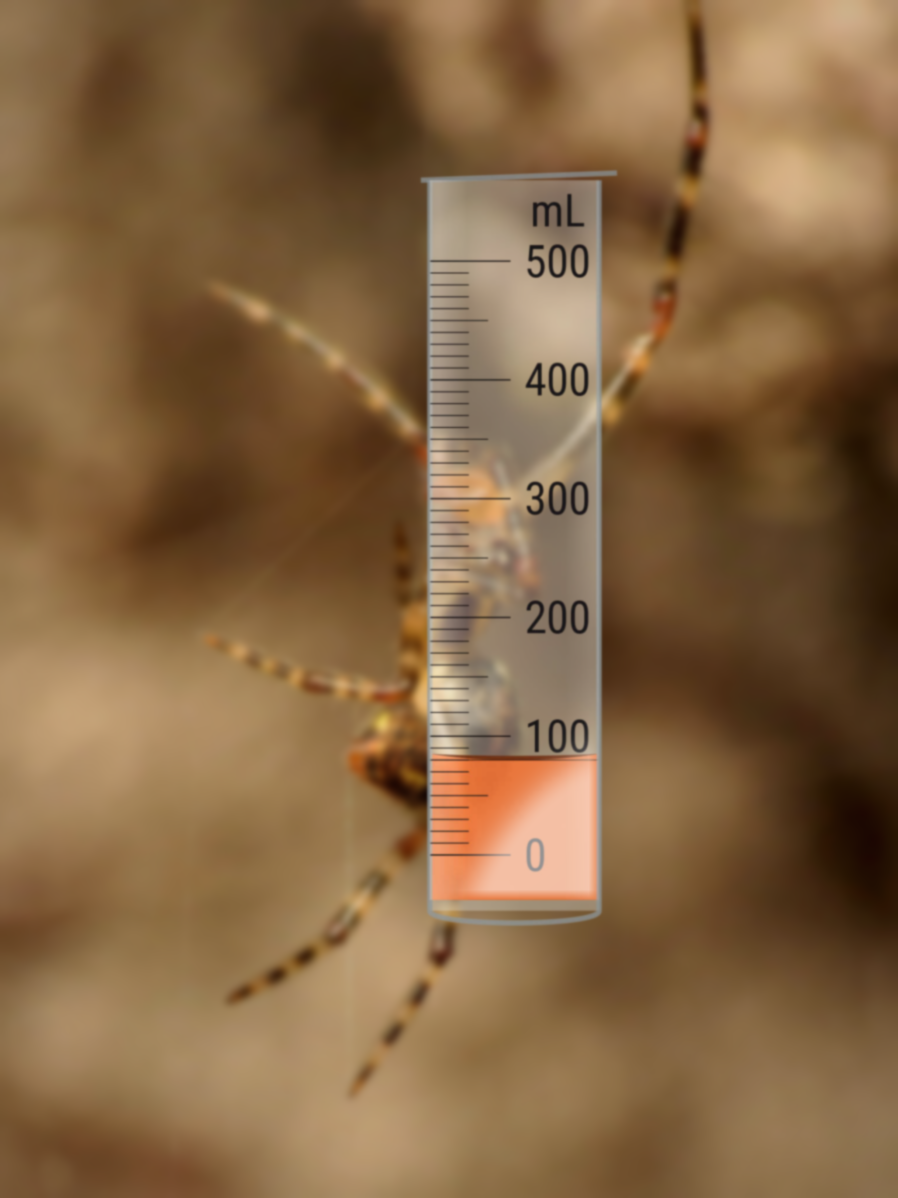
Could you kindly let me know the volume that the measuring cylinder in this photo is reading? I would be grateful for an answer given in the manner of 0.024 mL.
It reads 80 mL
